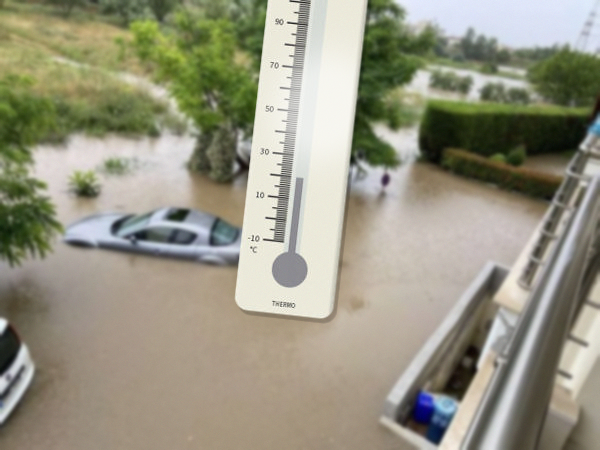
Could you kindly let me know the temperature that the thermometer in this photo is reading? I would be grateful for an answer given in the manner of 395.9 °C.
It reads 20 °C
